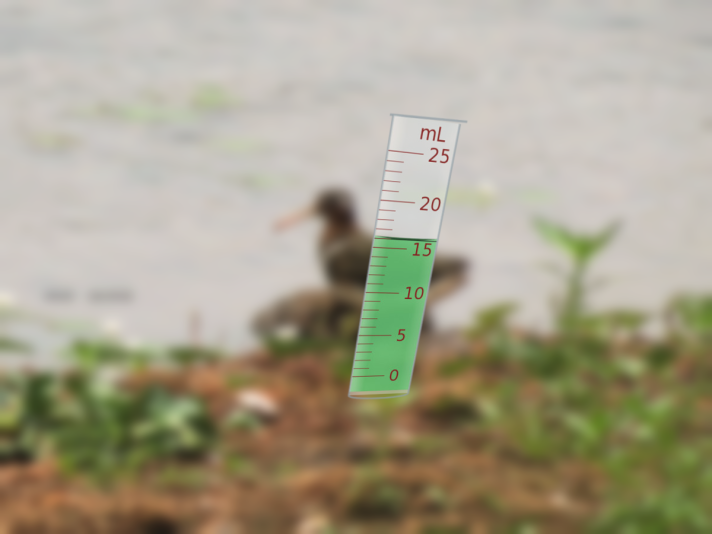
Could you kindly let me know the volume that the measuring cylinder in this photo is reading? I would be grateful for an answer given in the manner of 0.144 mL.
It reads 16 mL
